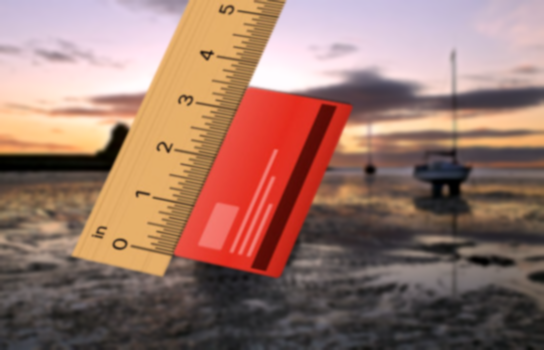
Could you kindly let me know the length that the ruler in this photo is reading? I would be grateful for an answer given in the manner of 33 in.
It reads 3.5 in
